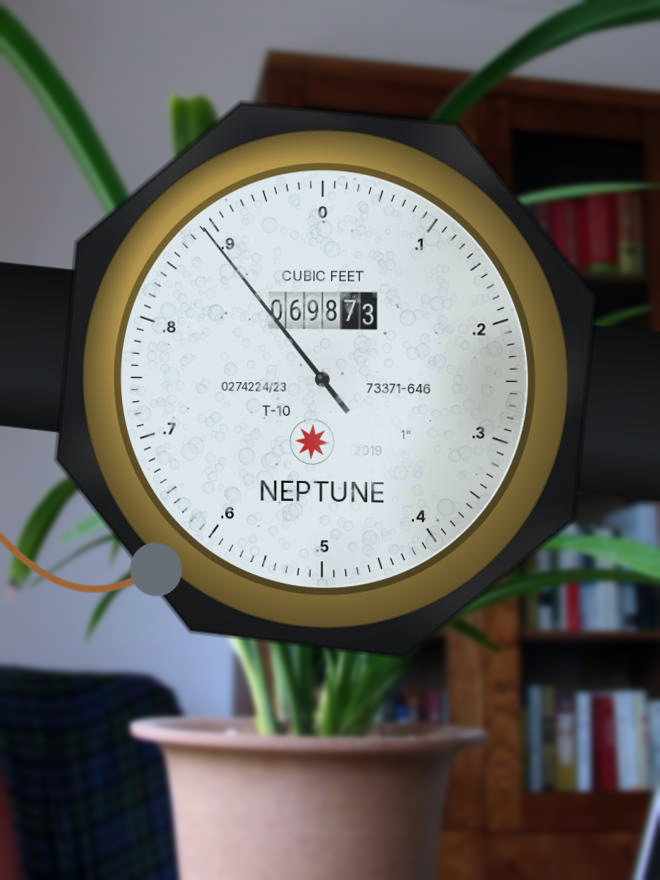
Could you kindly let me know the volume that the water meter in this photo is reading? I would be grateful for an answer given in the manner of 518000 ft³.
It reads 69872.89 ft³
